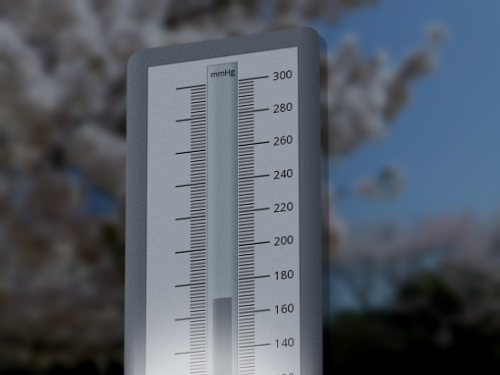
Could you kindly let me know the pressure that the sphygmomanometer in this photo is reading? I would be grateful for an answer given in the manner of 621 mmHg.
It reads 170 mmHg
